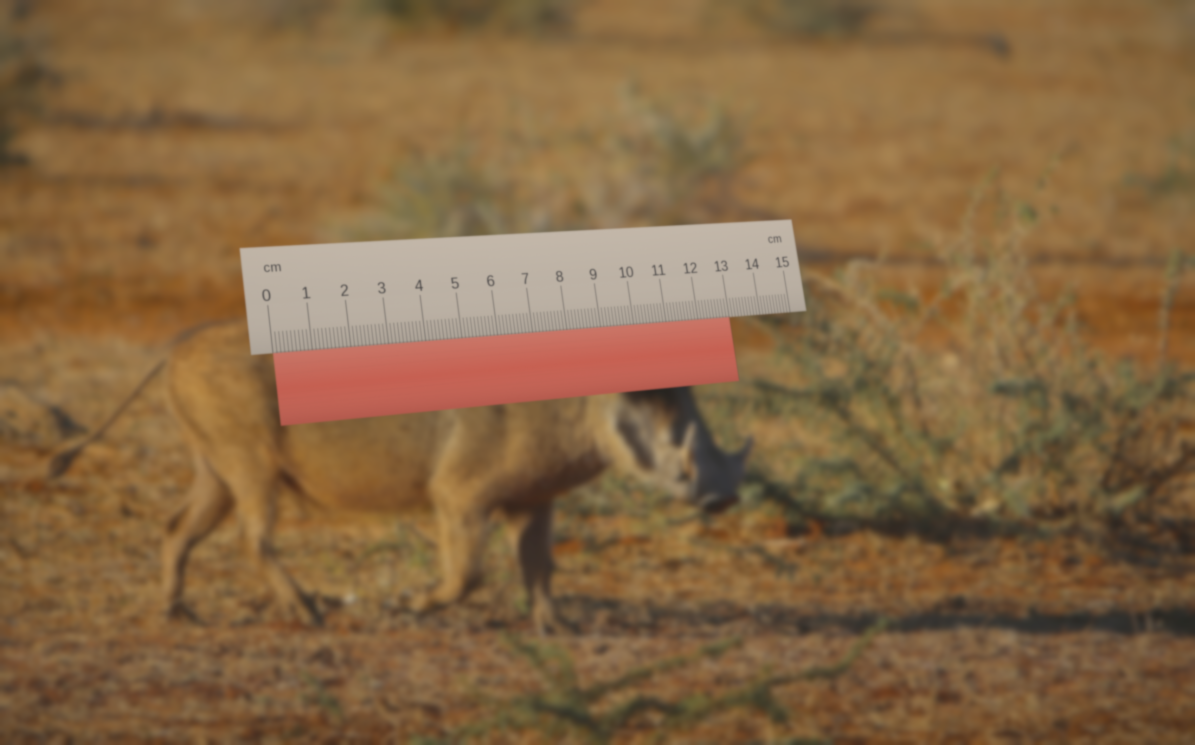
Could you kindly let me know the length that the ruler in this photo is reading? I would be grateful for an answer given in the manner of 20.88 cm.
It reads 13 cm
